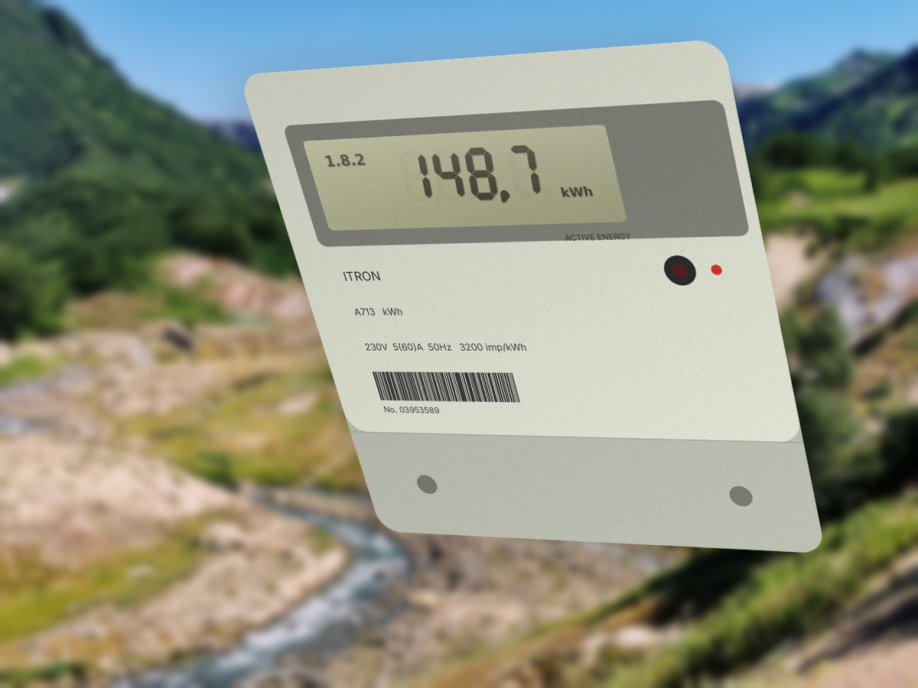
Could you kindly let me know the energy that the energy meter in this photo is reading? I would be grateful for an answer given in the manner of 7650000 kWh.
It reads 148.7 kWh
